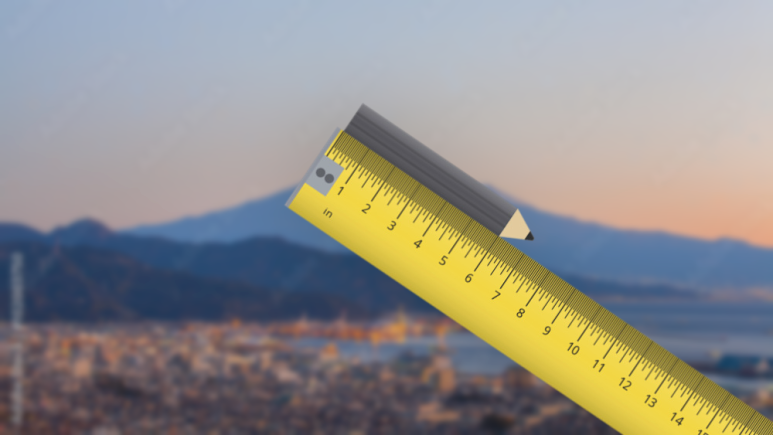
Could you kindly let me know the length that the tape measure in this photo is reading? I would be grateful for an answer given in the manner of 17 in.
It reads 7 in
